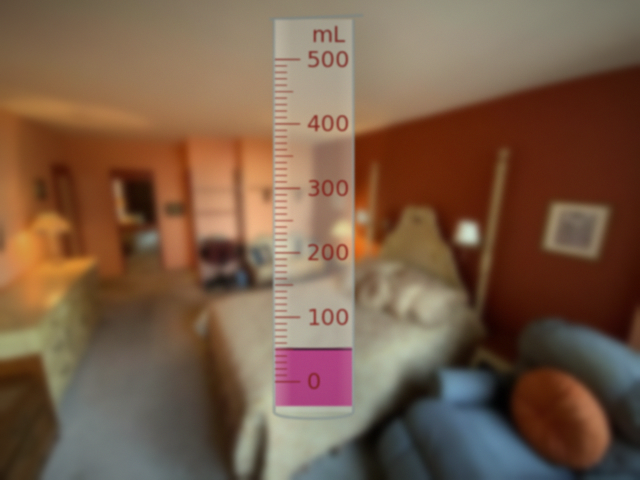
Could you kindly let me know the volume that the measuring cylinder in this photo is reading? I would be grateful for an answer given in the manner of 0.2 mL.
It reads 50 mL
